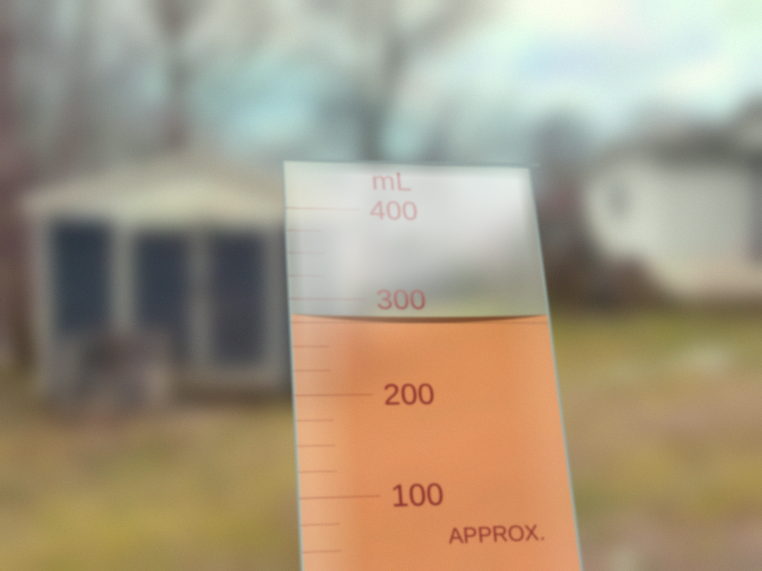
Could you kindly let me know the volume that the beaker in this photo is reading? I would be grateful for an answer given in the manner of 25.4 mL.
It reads 275 mL
